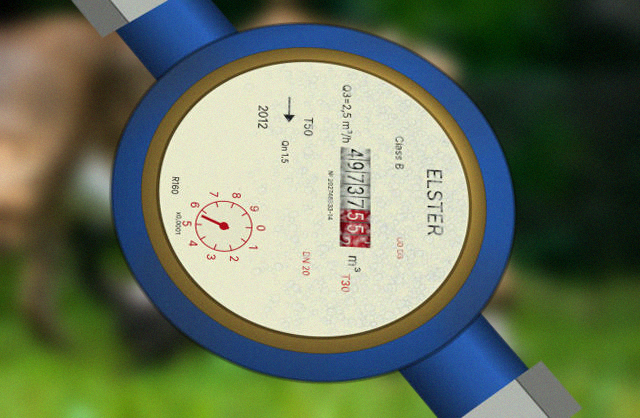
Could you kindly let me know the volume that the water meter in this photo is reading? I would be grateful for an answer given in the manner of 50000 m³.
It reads 49737.5515 m³
